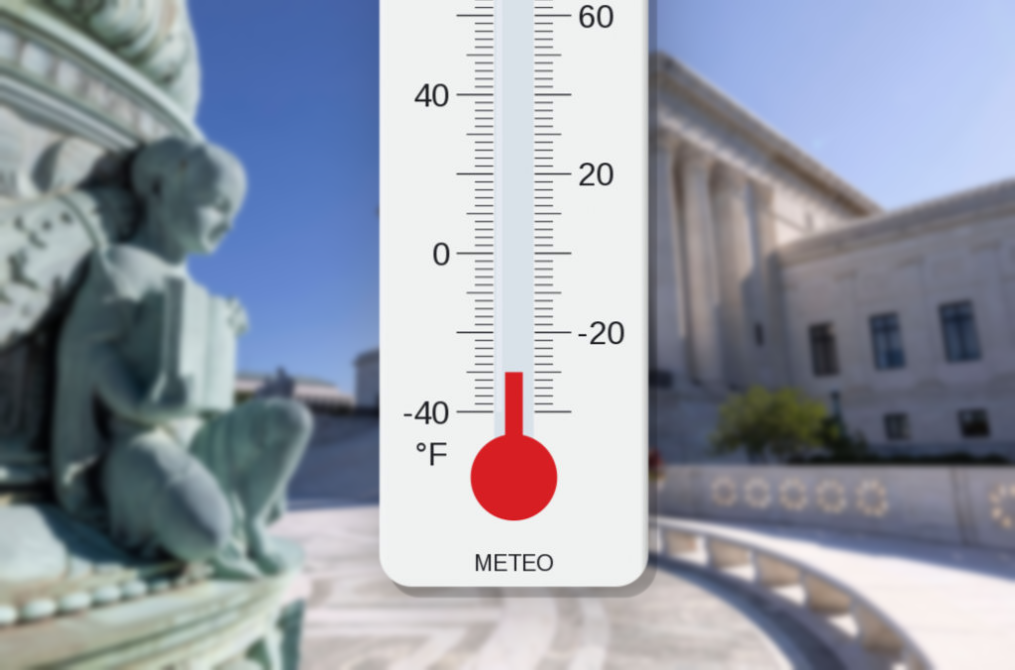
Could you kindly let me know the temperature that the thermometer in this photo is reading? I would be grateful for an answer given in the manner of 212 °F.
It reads -30 °F
